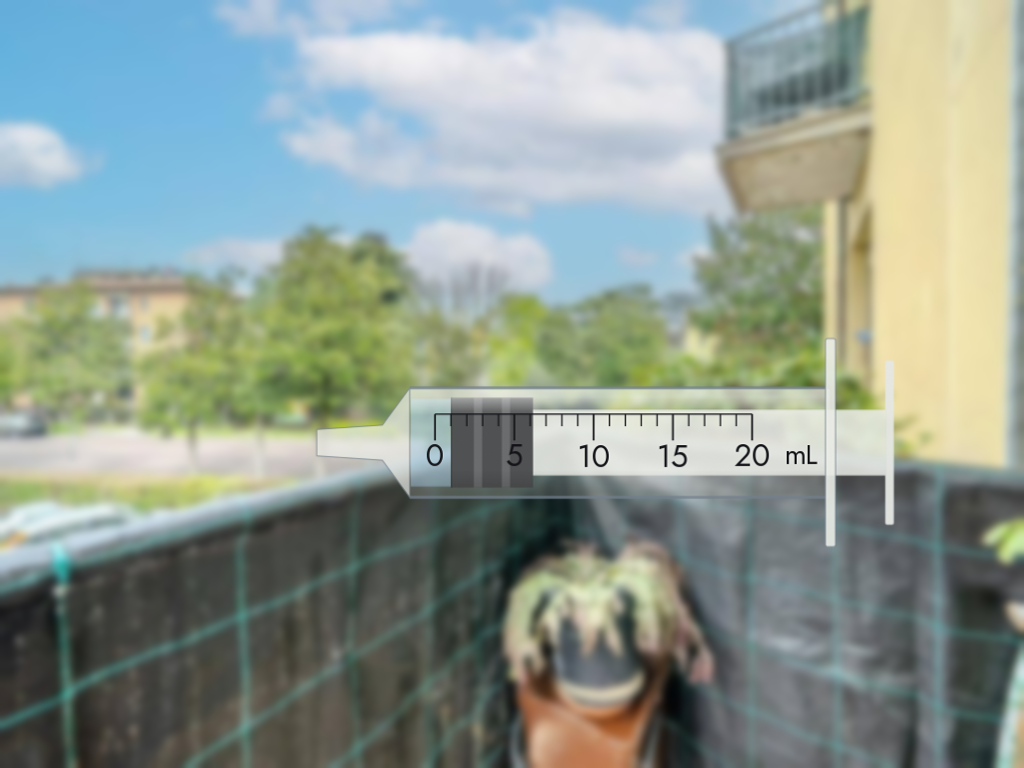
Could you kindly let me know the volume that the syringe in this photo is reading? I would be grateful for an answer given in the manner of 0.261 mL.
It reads 1 mL
